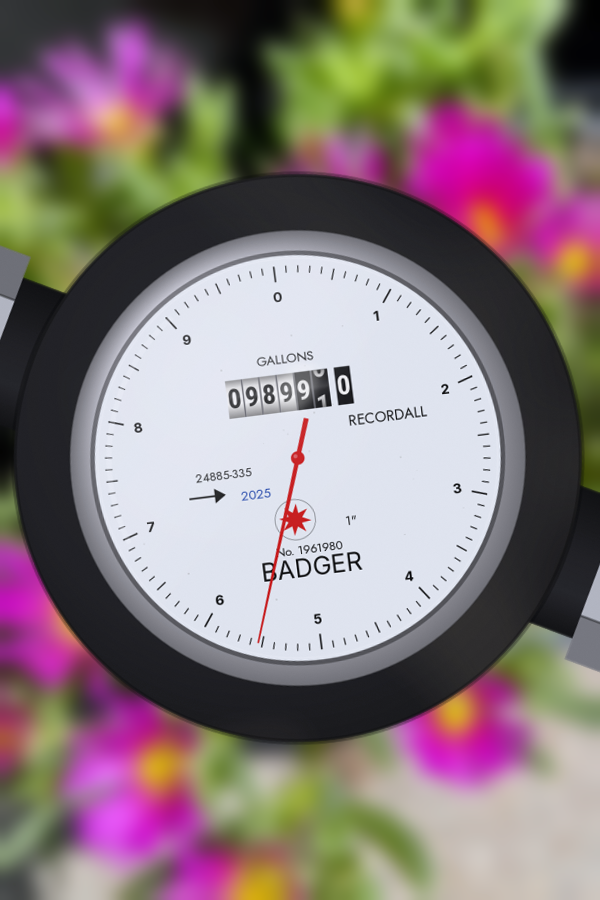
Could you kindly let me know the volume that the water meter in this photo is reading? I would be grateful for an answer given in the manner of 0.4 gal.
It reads 989905.5 gal
